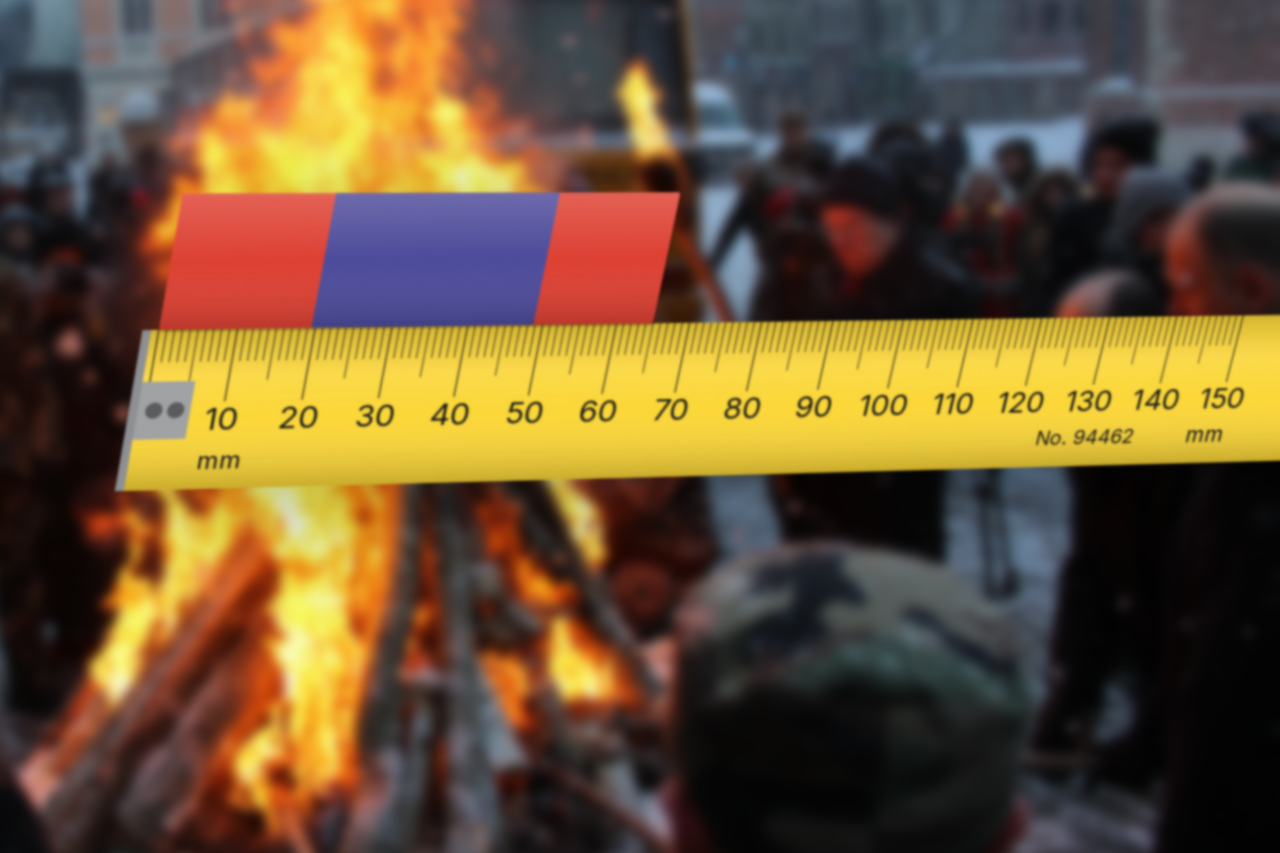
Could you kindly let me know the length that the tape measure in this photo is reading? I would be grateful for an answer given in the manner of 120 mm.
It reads 65 mm
